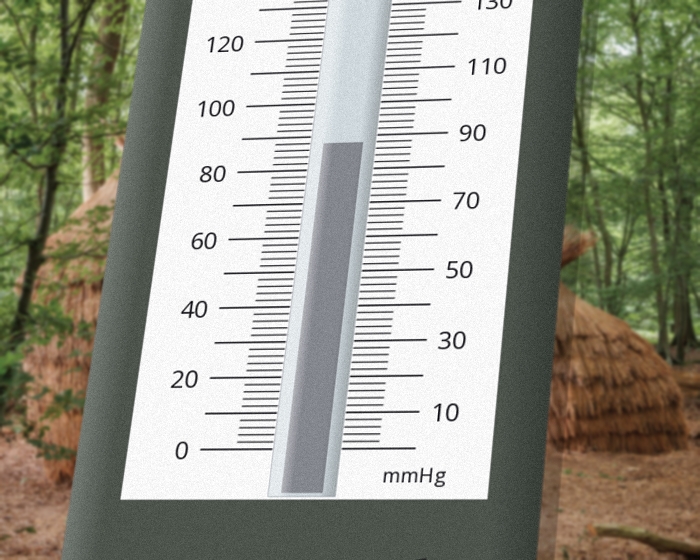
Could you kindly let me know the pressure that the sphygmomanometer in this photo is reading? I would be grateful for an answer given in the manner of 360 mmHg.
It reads 88 mmHg
